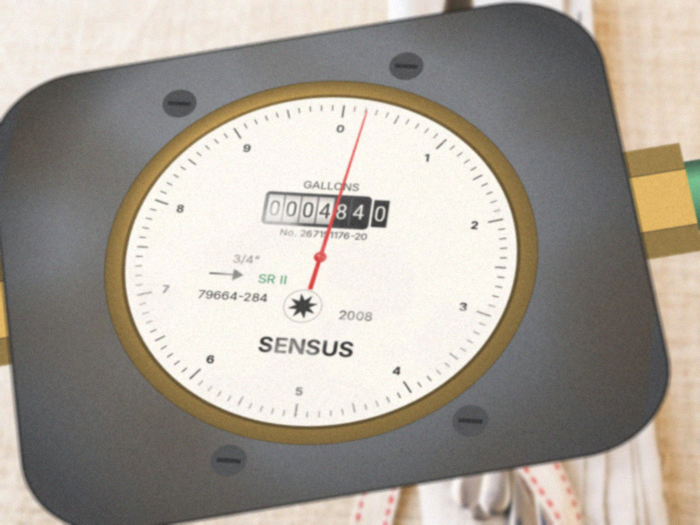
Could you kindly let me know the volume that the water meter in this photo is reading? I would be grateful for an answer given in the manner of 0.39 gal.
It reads 4840.2 gal
